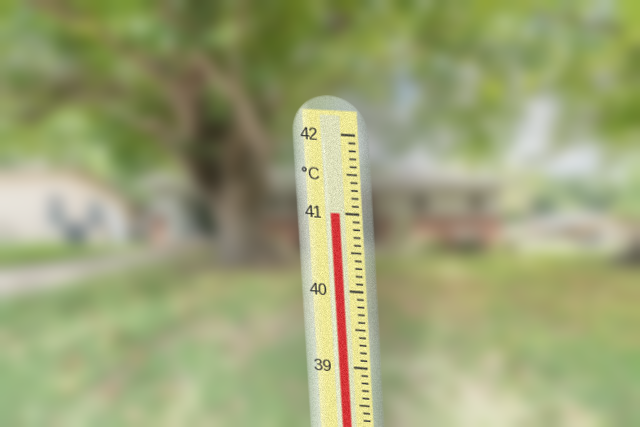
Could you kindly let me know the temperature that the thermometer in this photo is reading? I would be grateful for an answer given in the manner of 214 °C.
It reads 41 °C
